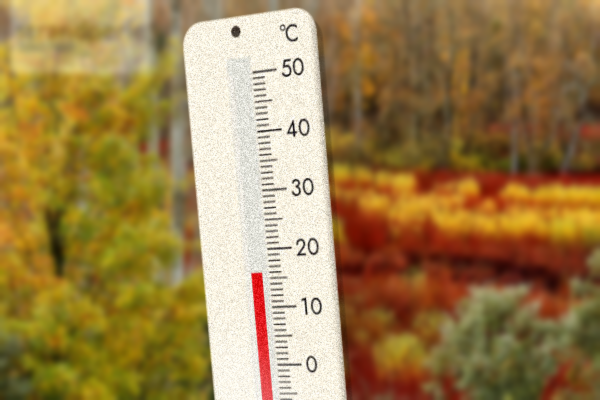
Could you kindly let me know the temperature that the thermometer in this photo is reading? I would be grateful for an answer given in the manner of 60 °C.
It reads 16 °C
